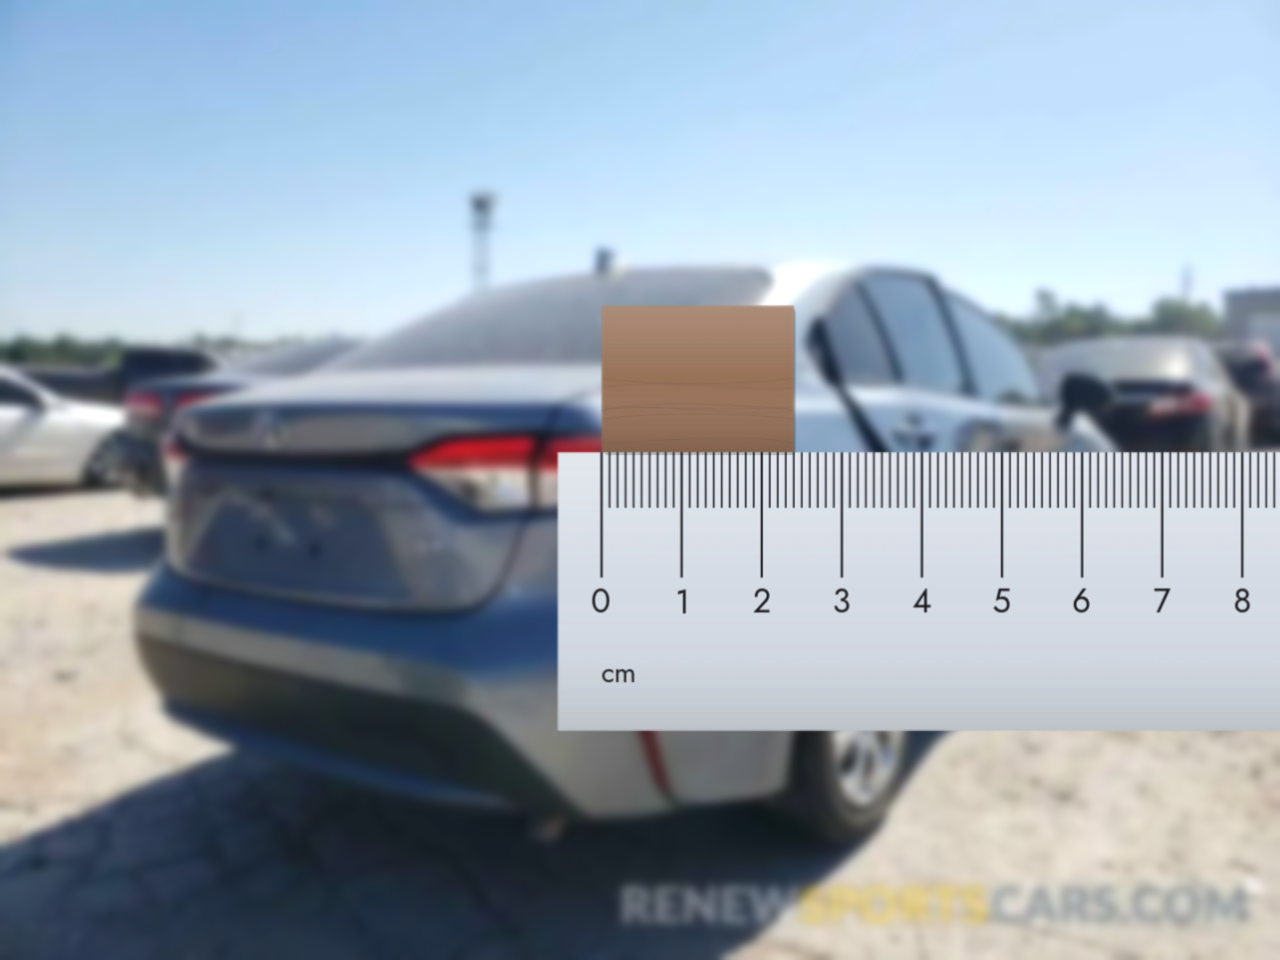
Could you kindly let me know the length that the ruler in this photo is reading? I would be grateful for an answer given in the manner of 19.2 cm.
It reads 2.4 cm
